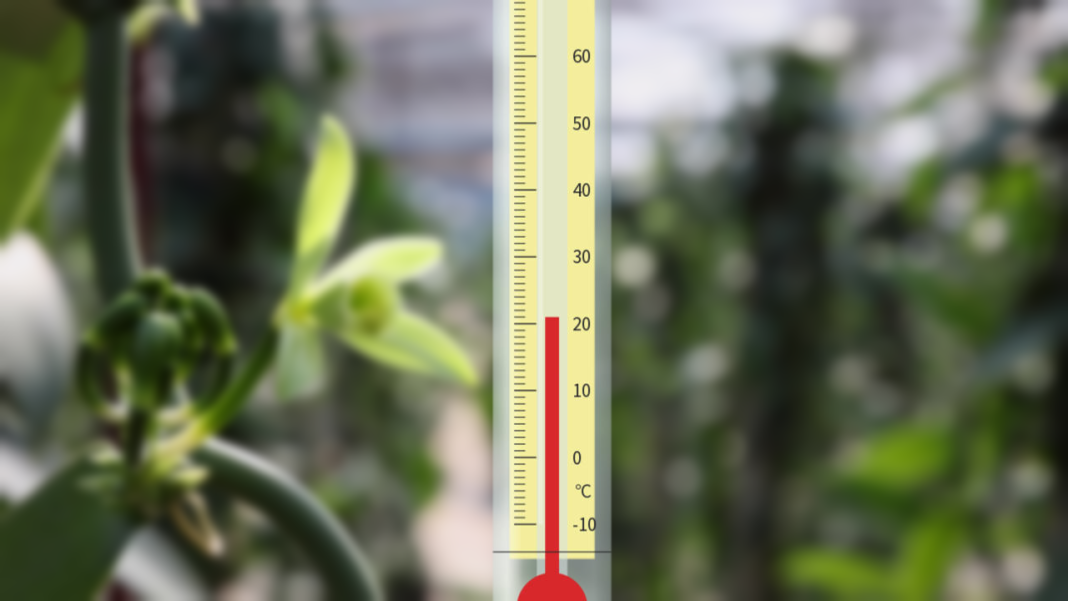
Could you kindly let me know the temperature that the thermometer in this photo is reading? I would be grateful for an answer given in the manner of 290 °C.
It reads 21 °C
